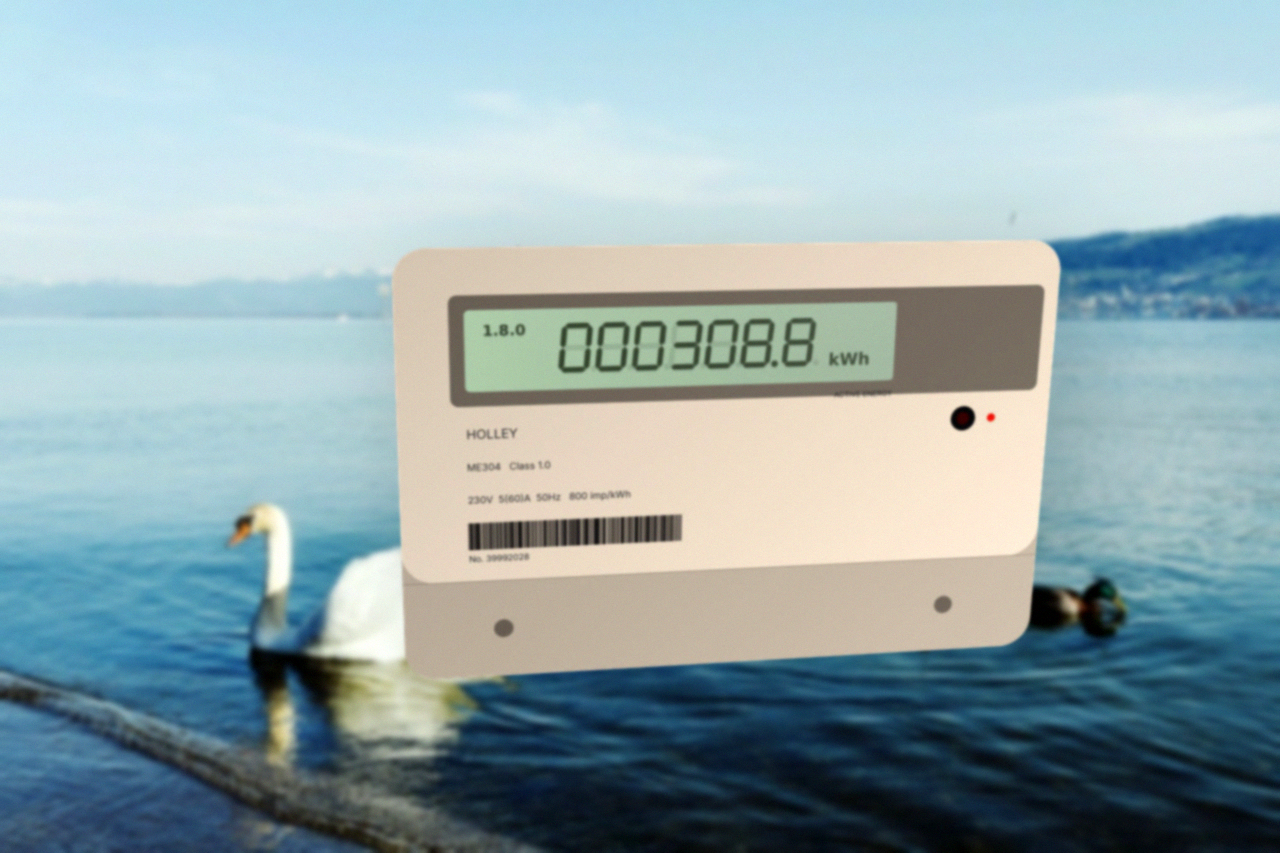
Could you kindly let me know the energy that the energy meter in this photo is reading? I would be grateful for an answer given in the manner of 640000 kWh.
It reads 308.8 kWh
